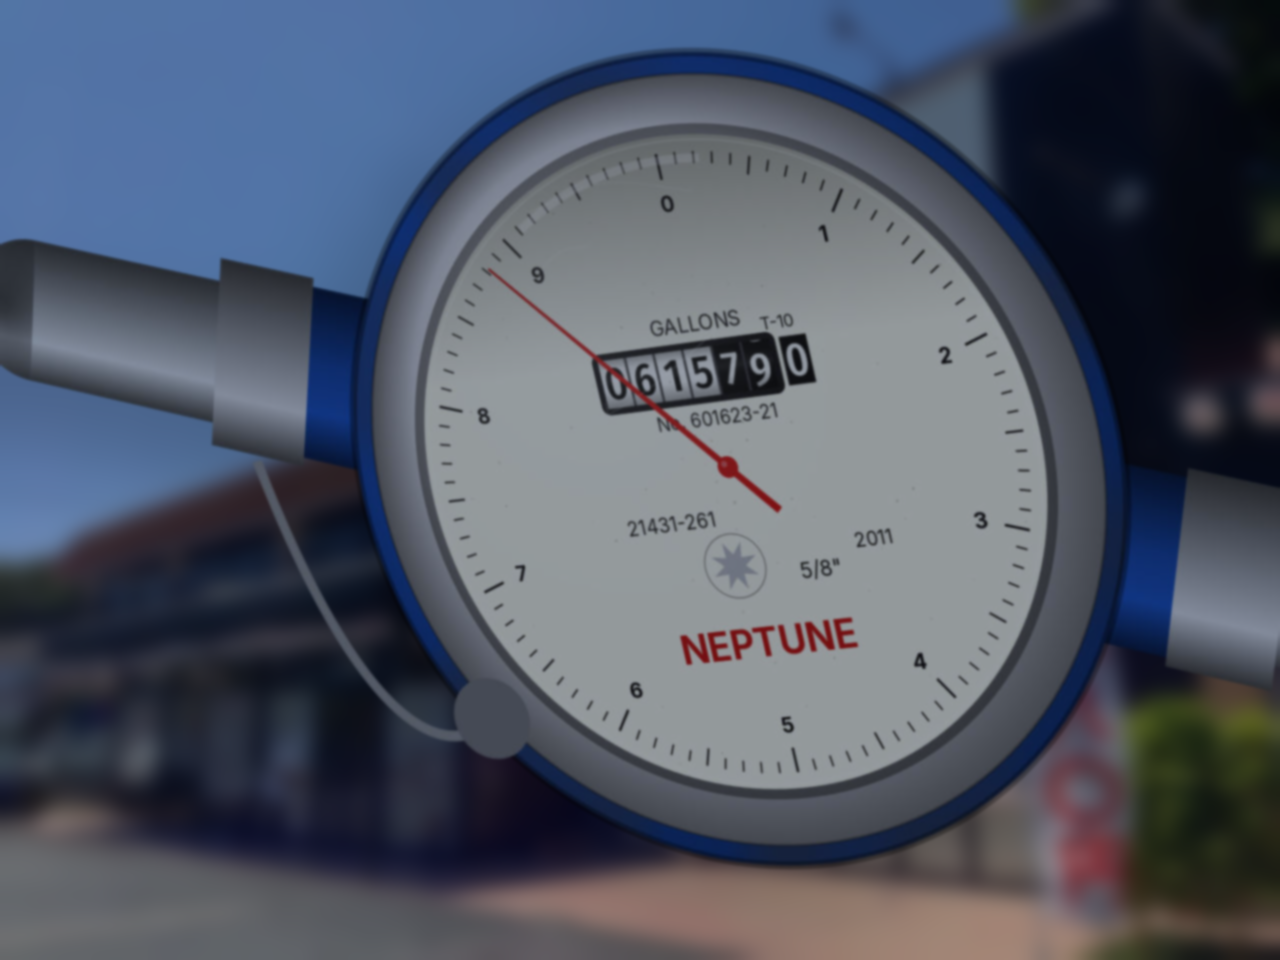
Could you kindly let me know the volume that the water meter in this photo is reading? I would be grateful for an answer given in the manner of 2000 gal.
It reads 615788.8 gal
